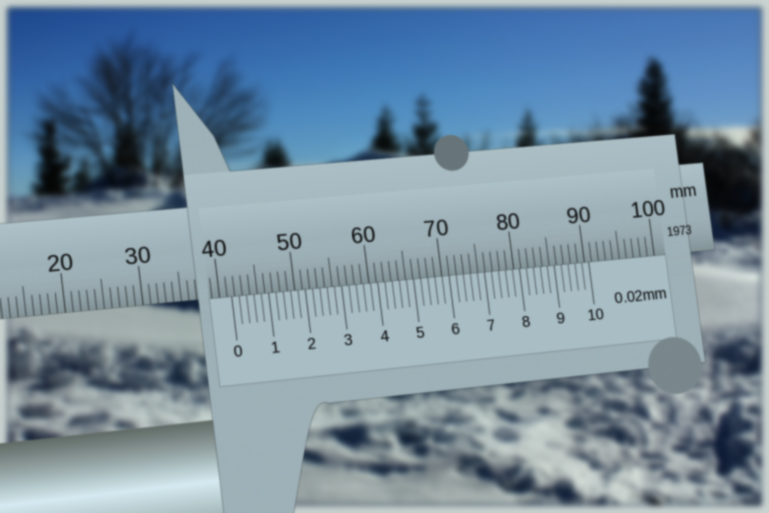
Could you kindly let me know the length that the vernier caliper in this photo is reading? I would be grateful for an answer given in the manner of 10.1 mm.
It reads 41.6 mm
